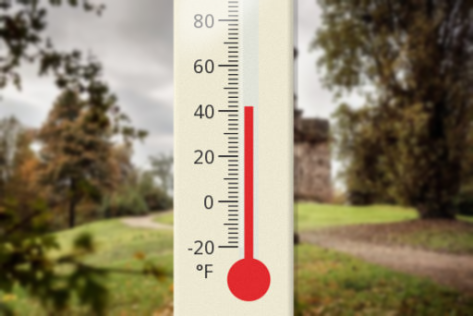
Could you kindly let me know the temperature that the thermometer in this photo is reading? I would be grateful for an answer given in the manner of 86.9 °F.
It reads 42 °F
